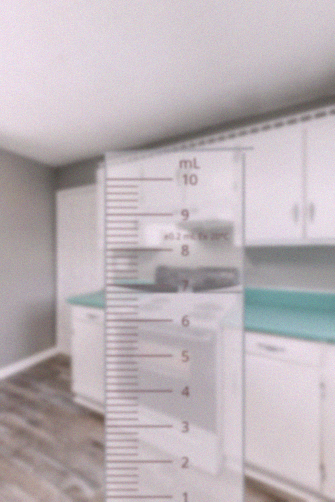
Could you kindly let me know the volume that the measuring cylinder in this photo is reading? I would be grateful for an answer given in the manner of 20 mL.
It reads 6.8 mL
